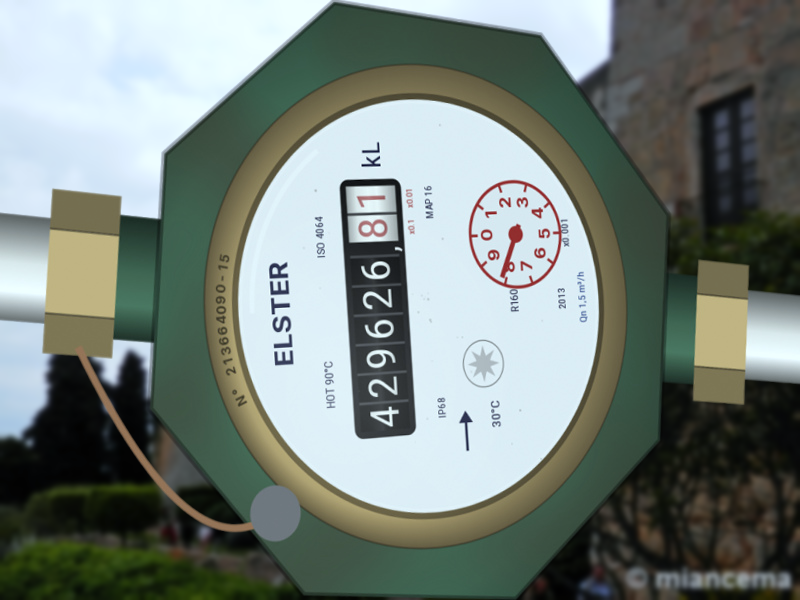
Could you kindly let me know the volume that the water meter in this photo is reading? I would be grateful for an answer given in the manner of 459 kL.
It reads 429626.818 kL
